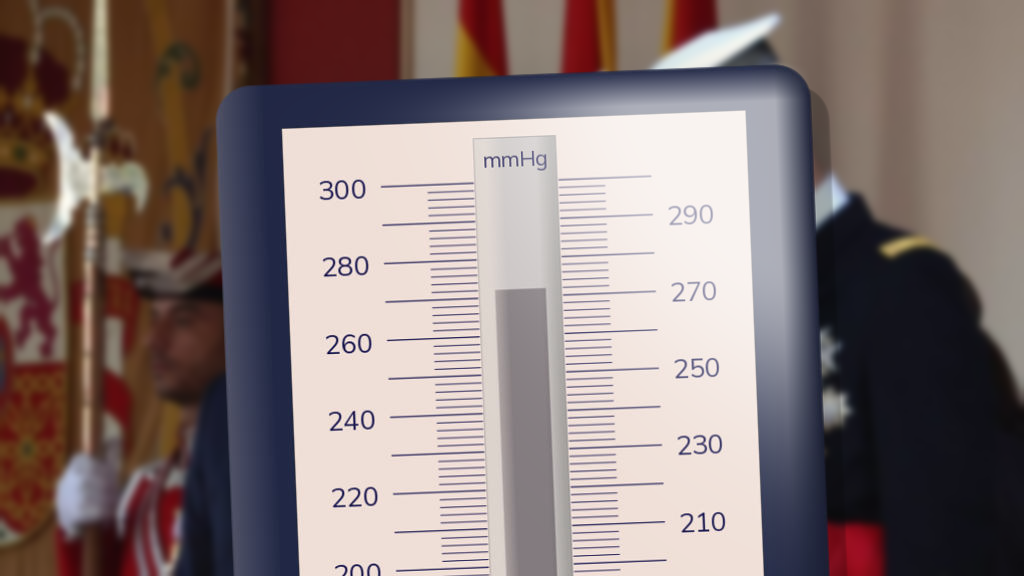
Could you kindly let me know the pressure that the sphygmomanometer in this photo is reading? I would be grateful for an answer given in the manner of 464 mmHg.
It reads 272 mmHg
